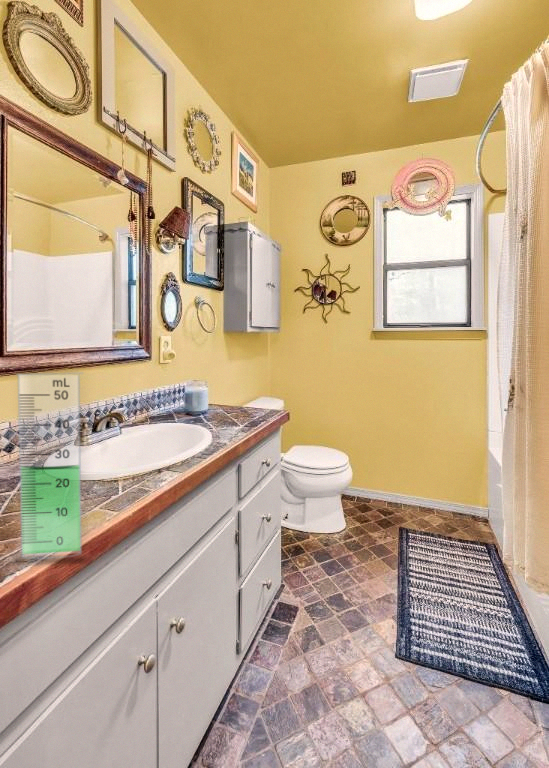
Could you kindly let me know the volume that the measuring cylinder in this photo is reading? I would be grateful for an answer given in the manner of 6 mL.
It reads 25 mL
